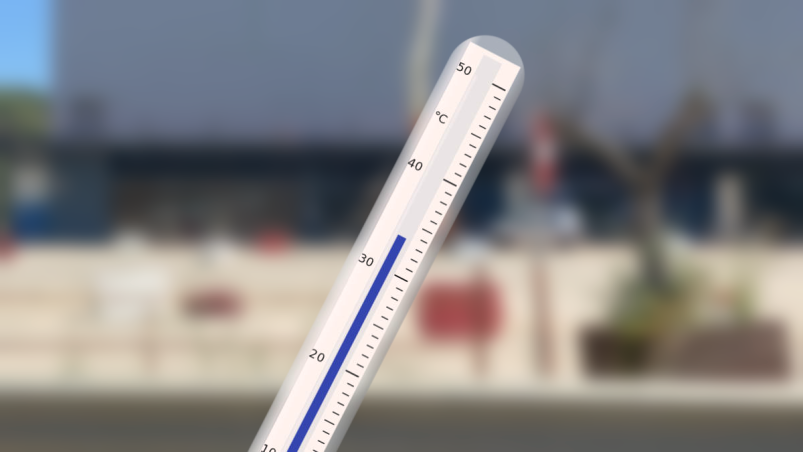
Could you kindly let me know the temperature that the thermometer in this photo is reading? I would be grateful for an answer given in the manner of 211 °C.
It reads 33.5 °C
